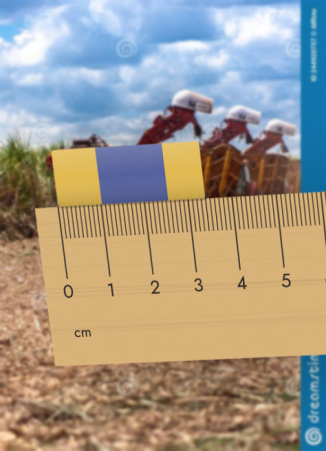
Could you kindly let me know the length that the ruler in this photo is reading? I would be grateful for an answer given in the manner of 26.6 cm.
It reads 3.4 cm
